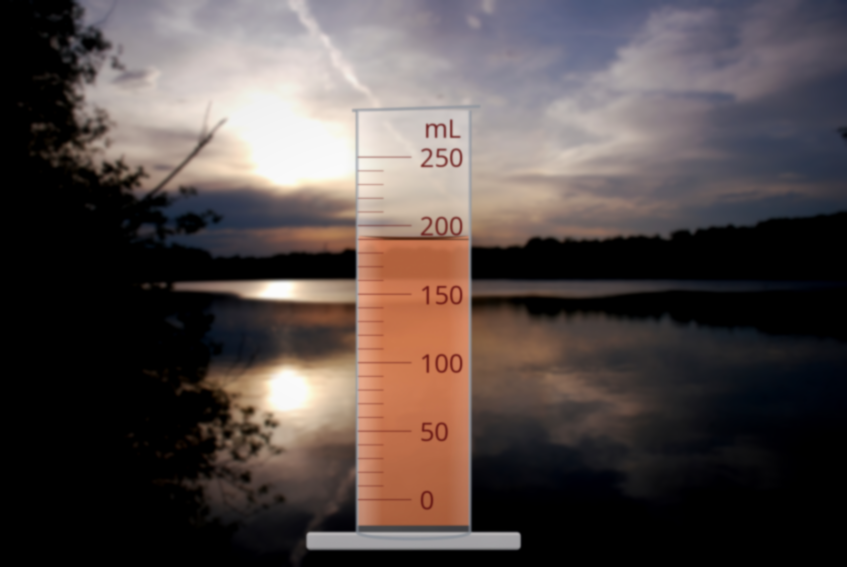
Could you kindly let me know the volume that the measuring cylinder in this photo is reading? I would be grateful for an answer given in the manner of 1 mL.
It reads 190 mL
